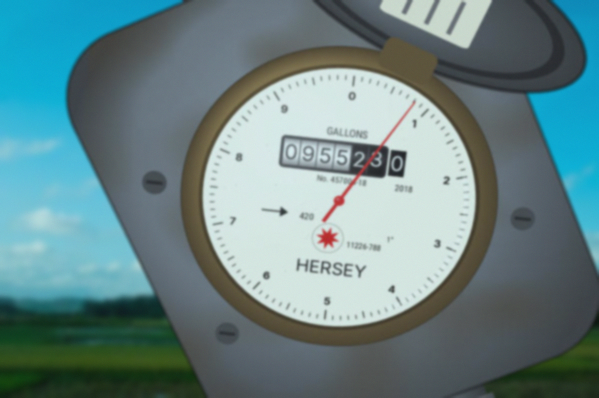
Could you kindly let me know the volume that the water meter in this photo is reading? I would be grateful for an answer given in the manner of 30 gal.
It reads 955230.8 gal
